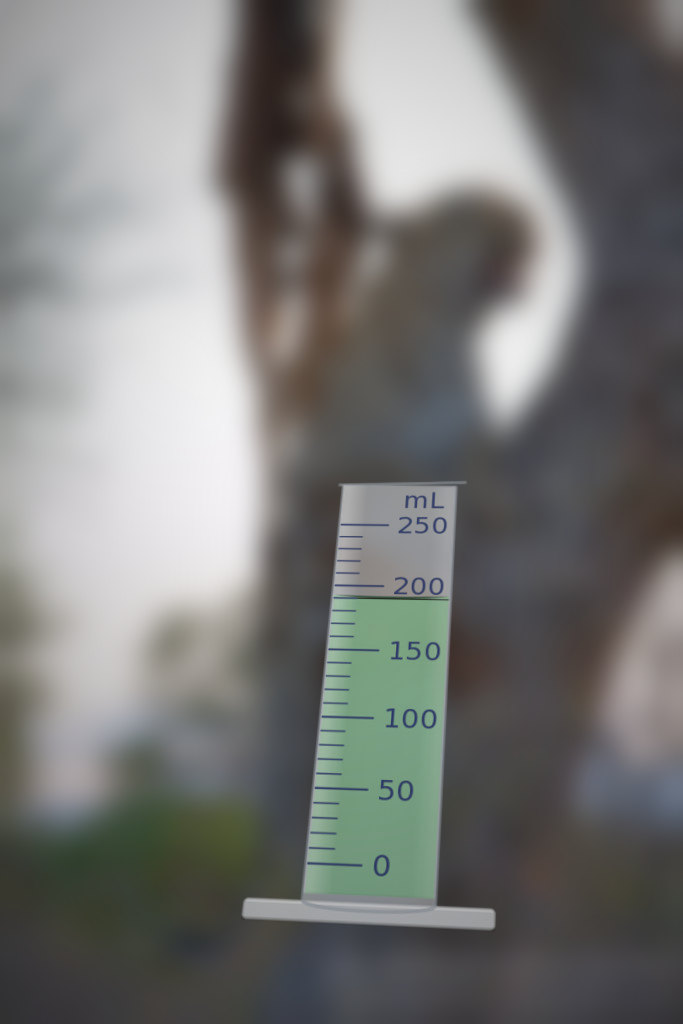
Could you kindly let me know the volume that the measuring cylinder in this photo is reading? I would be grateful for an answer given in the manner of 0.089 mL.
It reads 190 mL
